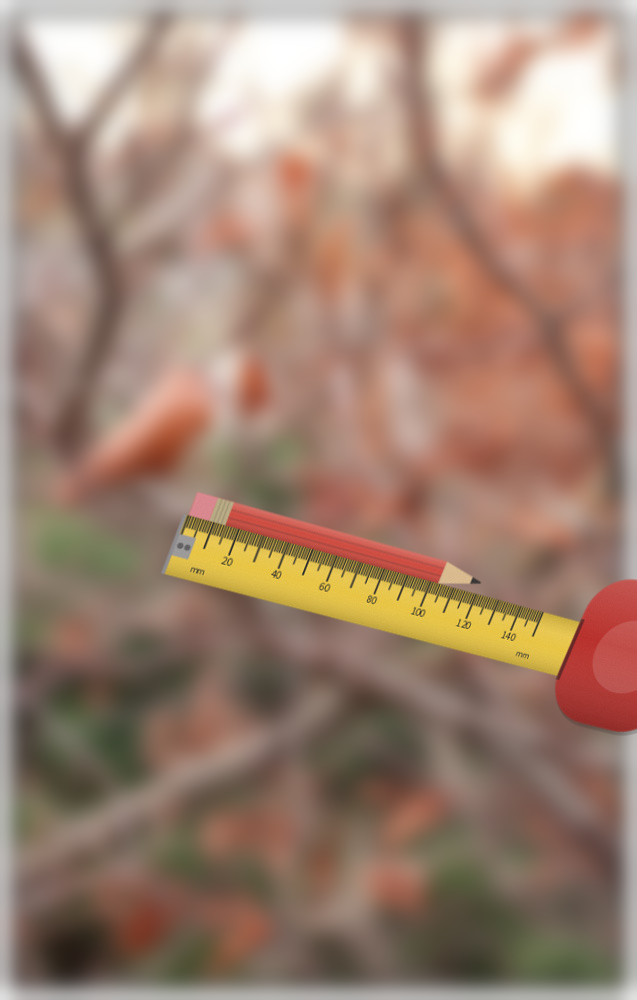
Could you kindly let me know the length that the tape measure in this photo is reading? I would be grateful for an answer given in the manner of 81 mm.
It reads 120 mm
